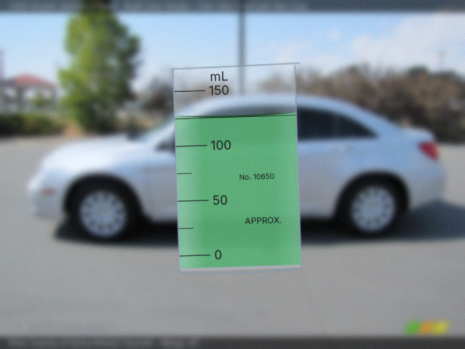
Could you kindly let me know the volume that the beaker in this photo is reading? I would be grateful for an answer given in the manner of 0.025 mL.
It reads 125 mL
